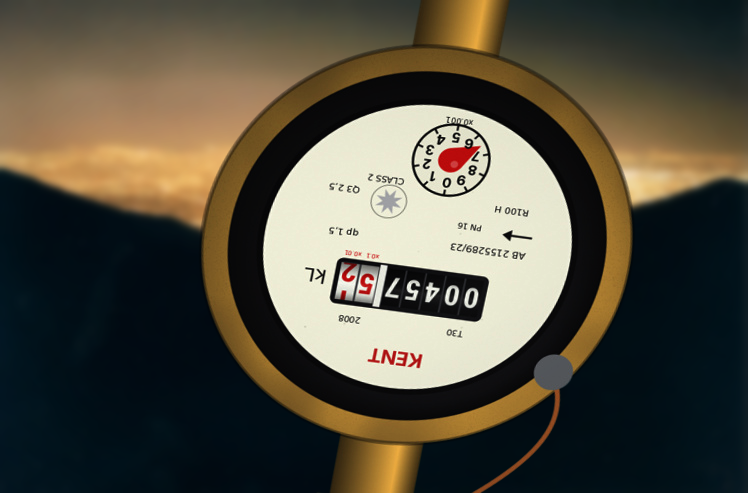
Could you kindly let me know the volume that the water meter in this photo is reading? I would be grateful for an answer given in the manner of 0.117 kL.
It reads 457.516 kL
